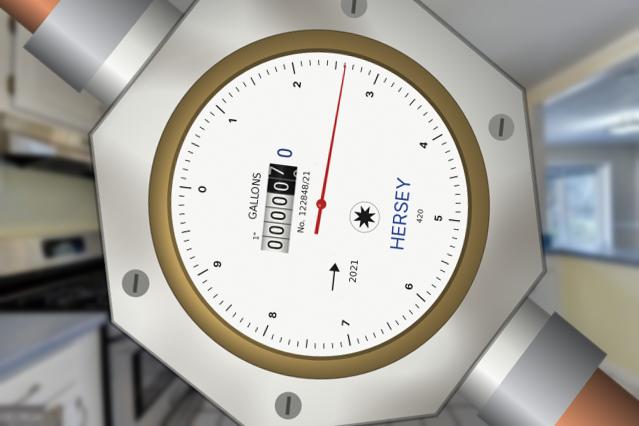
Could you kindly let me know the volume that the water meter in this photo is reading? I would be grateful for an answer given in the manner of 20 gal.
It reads 72.6 gal
